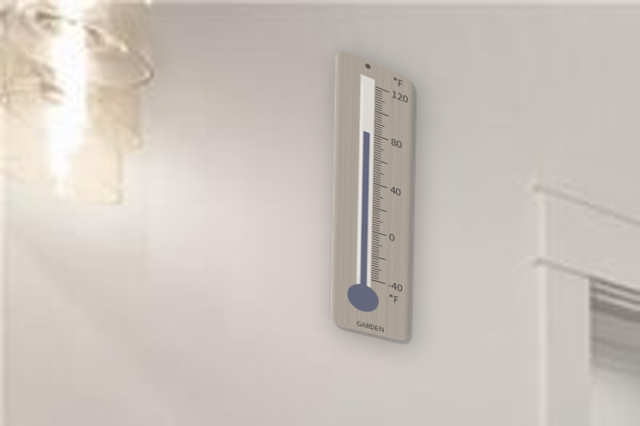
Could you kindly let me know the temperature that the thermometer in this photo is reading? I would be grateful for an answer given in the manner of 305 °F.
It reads 80 °F
